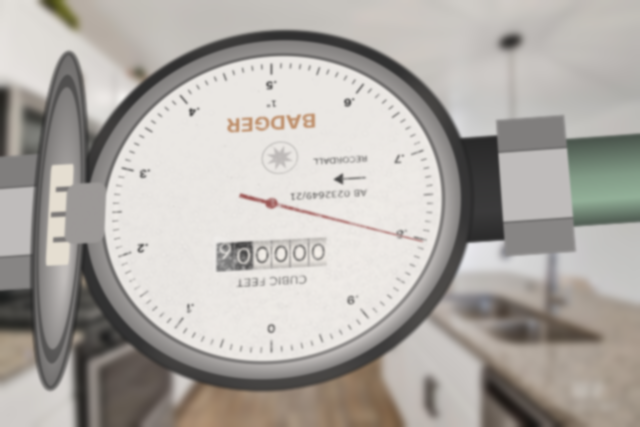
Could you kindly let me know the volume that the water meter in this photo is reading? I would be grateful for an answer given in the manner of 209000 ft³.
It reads 5.80 ft³
